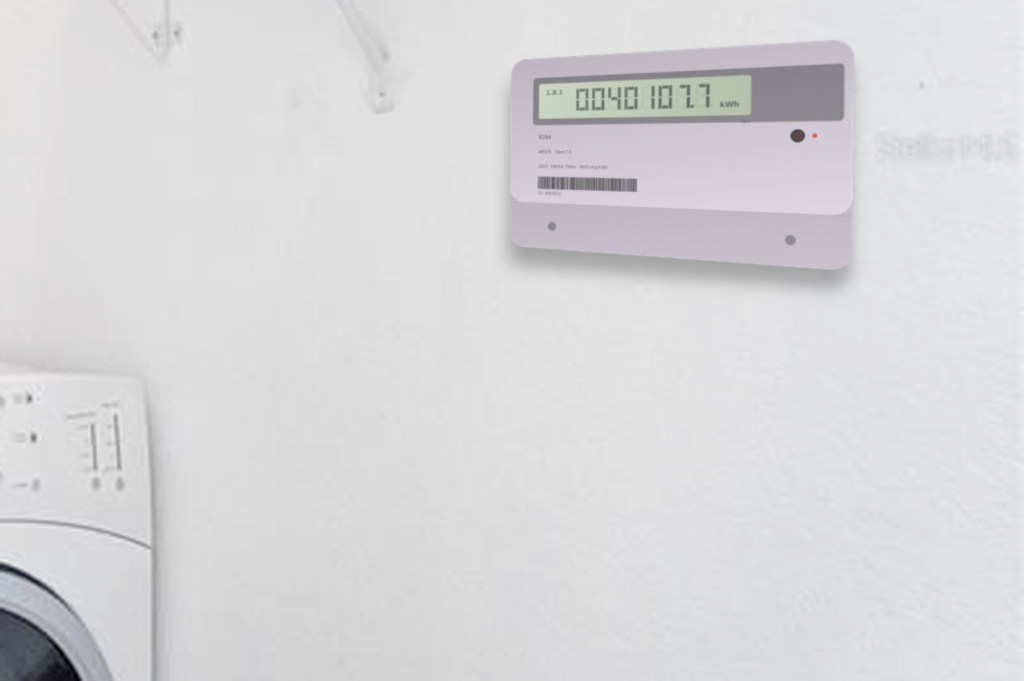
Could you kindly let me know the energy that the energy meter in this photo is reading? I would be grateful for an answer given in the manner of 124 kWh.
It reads 40107.7 kWh
